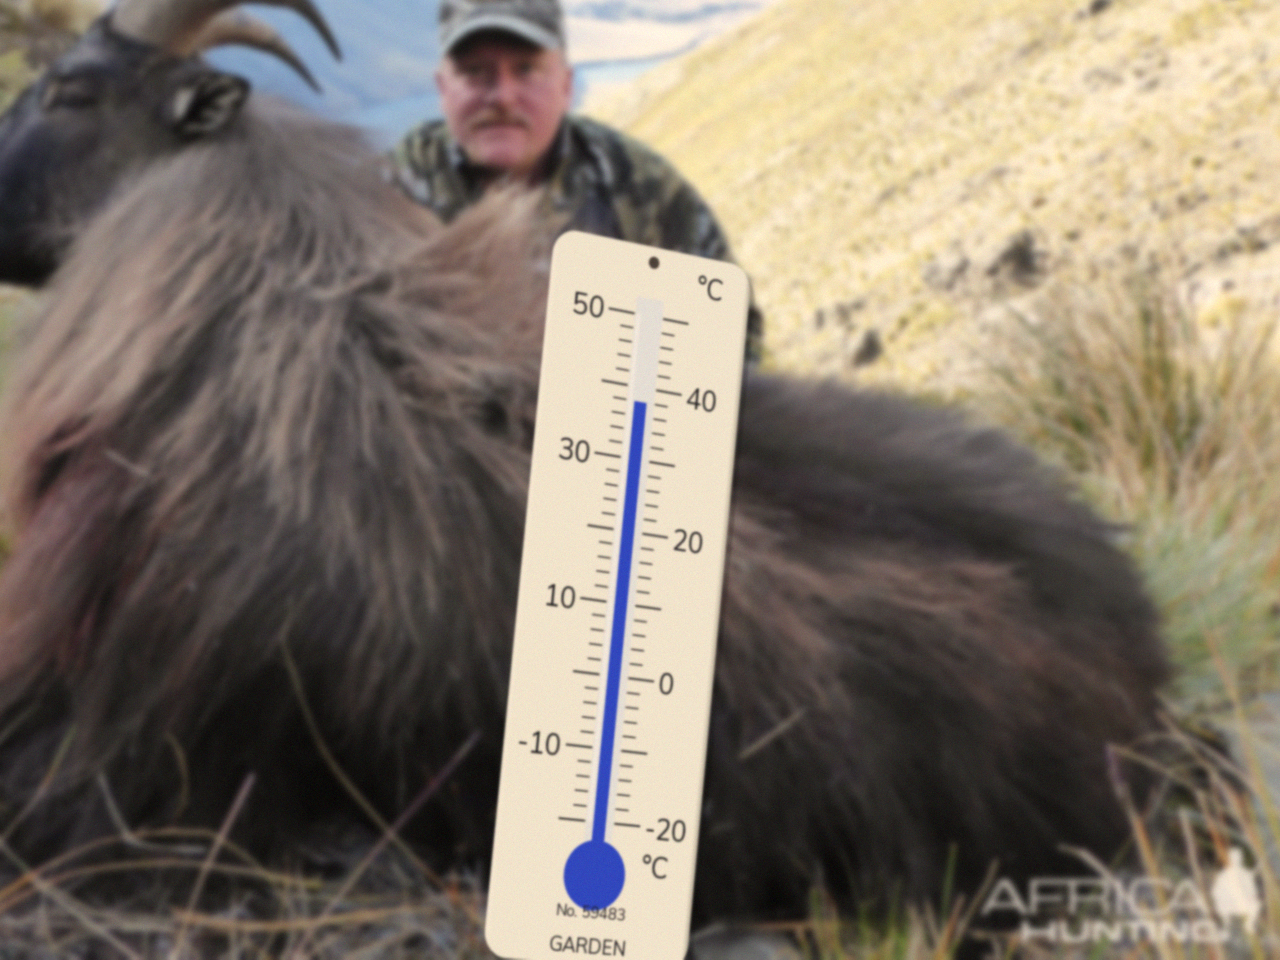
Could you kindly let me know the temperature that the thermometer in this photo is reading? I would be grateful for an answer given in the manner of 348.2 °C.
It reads 38 °C
